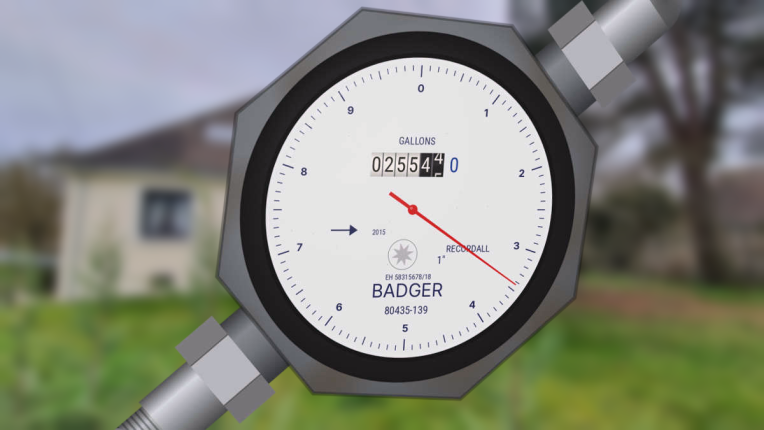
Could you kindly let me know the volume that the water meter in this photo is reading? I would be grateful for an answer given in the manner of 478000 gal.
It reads 255443.4 gal
